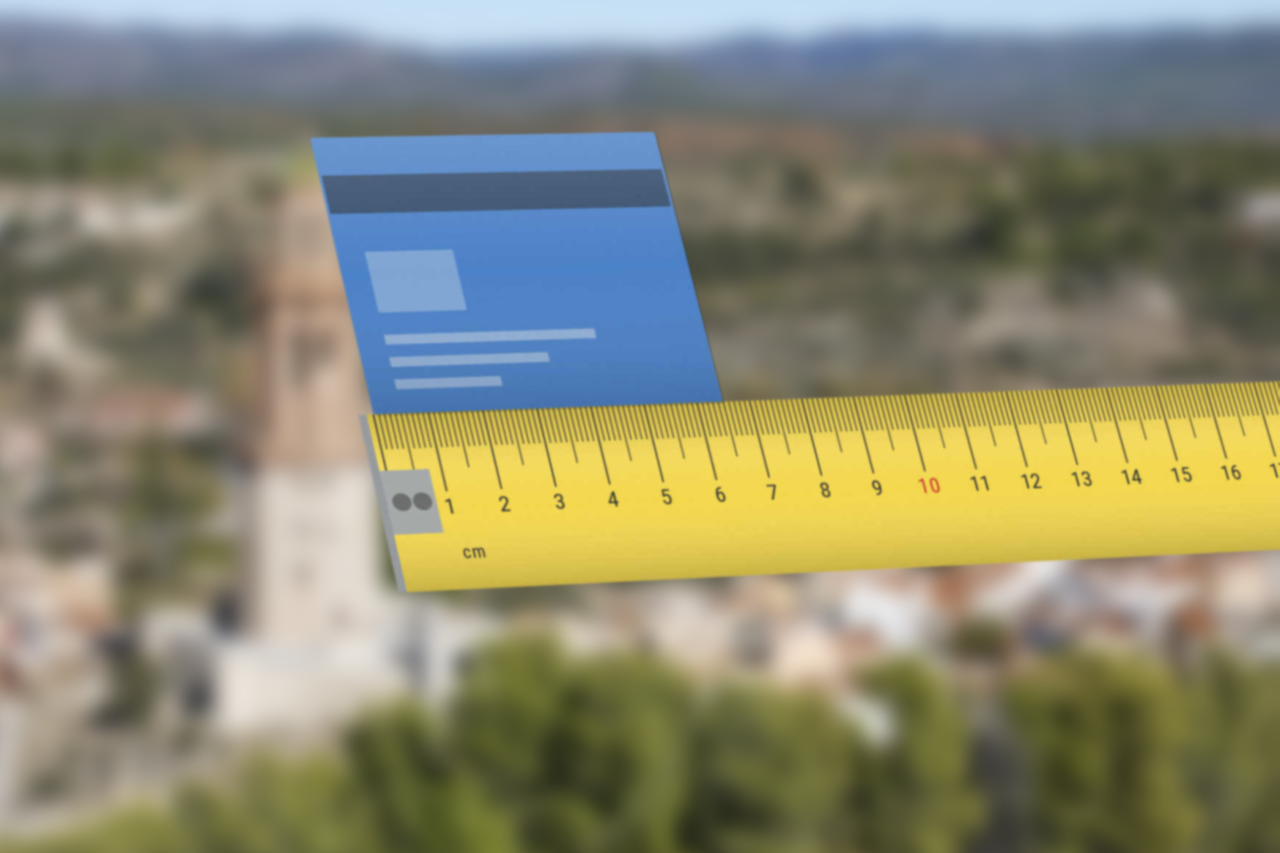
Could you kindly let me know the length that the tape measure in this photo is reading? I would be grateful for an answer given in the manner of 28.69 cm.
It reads 6.5 cm
